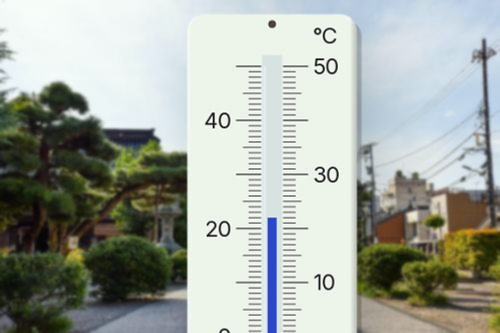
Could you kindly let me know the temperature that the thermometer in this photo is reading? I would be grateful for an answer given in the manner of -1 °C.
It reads 22 °C
